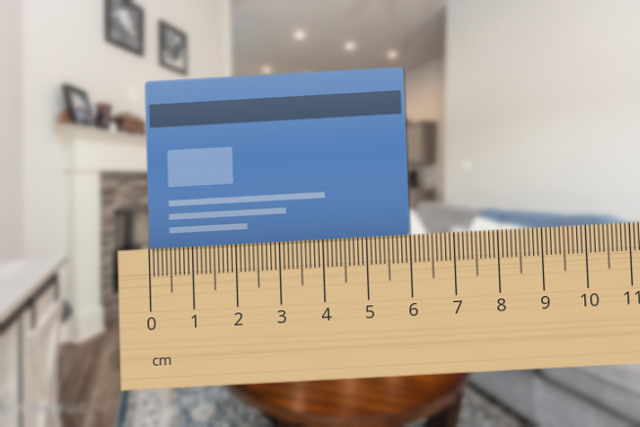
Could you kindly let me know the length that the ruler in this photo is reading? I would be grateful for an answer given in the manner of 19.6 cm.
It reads 6 cm
